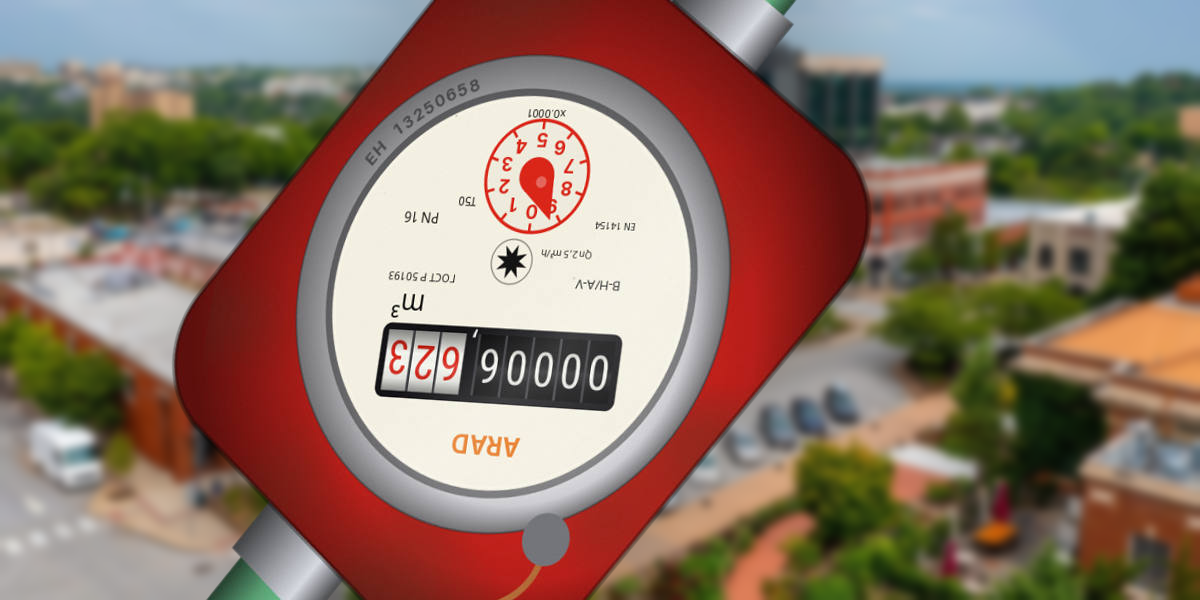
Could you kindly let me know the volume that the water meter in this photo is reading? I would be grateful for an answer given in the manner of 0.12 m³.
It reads 6.6229 m³
